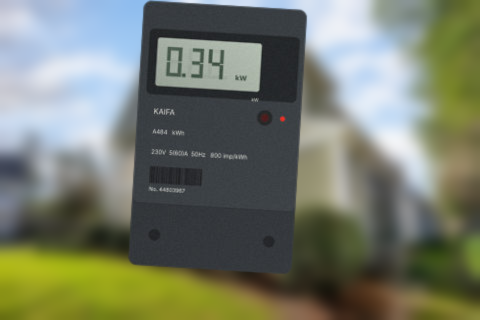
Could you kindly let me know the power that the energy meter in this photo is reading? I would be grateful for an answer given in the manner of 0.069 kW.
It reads 0.34 kW
